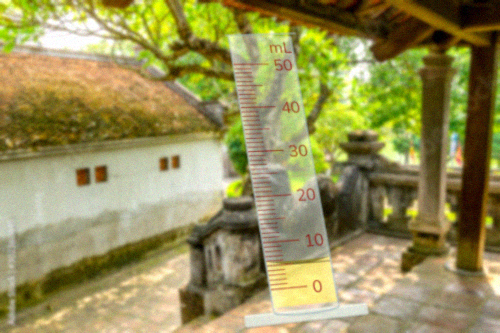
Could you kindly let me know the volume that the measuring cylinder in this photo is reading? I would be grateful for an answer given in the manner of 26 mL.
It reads 5 mL
